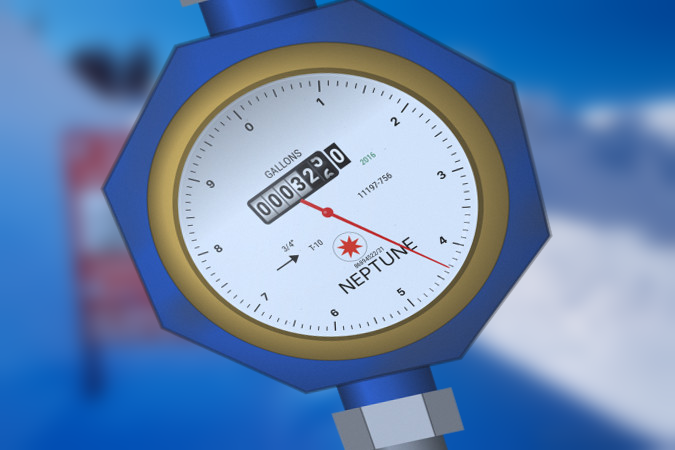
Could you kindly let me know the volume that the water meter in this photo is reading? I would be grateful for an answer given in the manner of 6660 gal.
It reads 3254.3 gal
